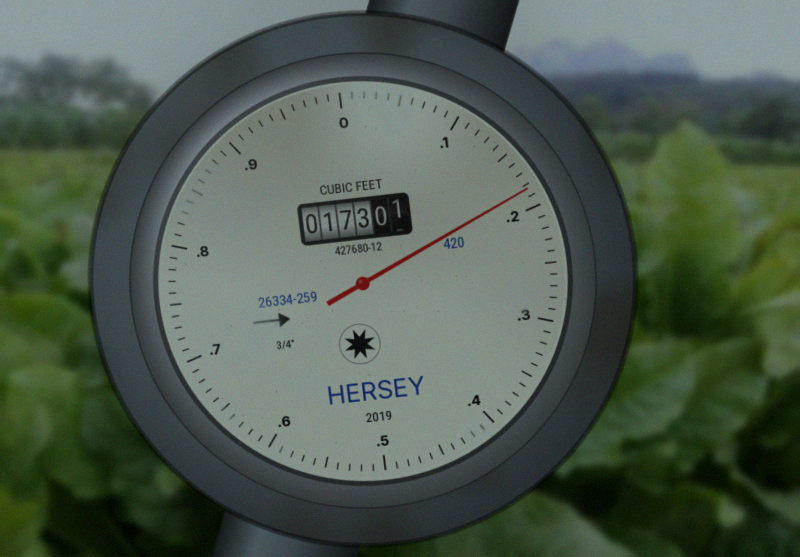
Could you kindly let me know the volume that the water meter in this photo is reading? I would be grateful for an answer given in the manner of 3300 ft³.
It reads 17301.18 ft³
